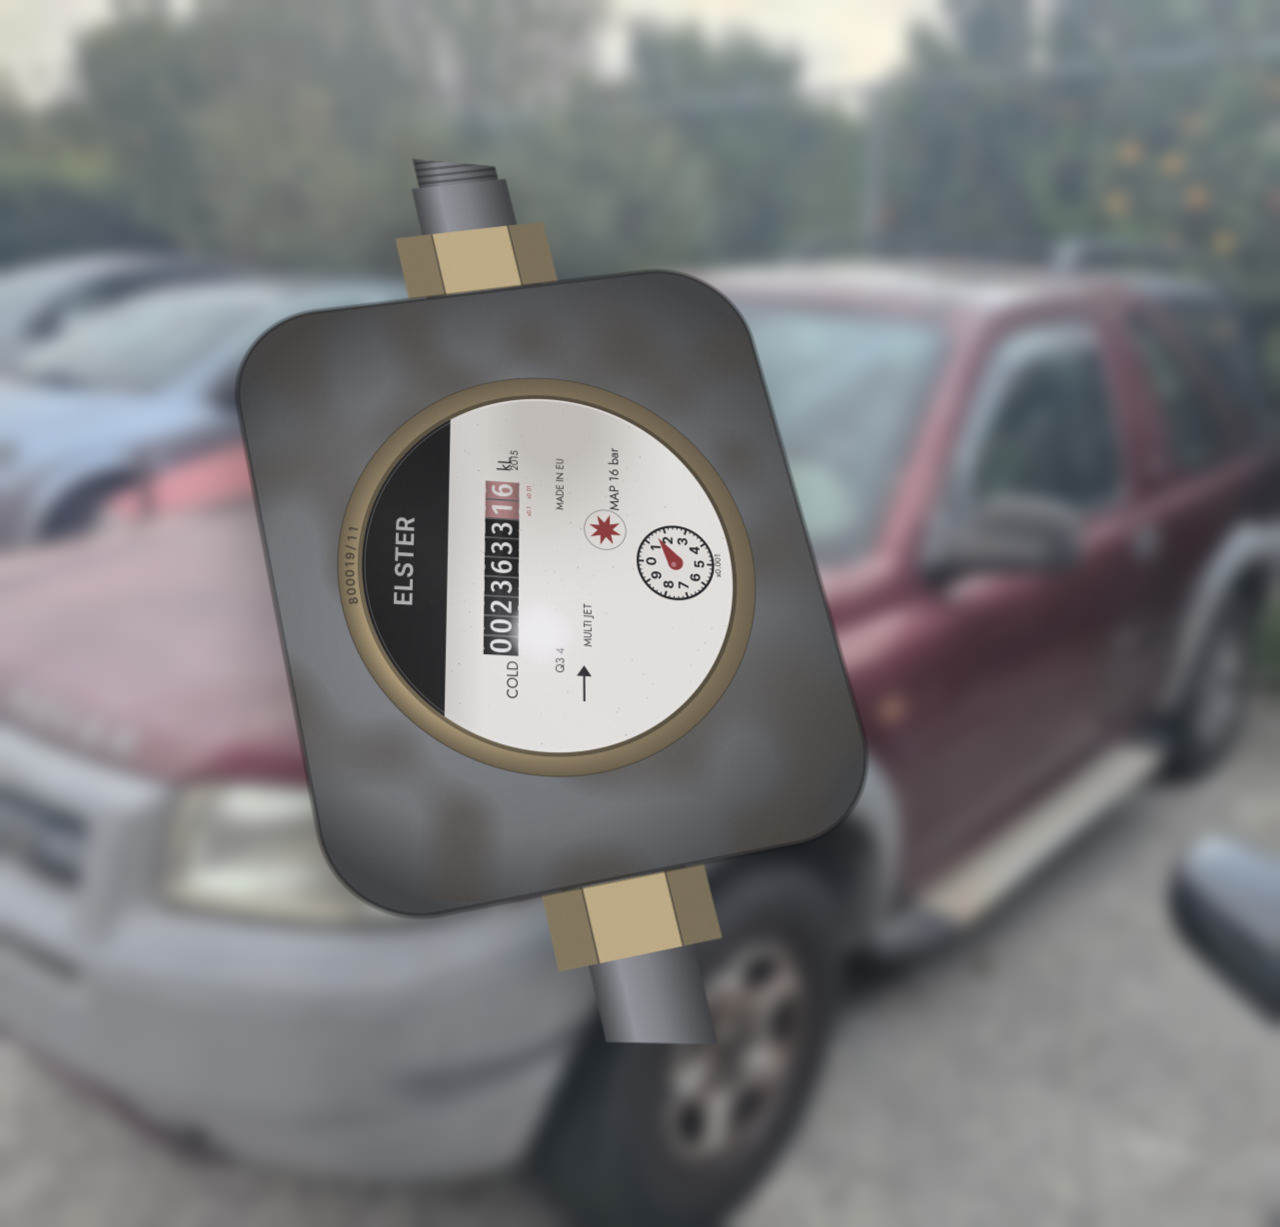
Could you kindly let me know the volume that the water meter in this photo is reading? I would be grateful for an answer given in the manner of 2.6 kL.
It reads 23633.161 kL
